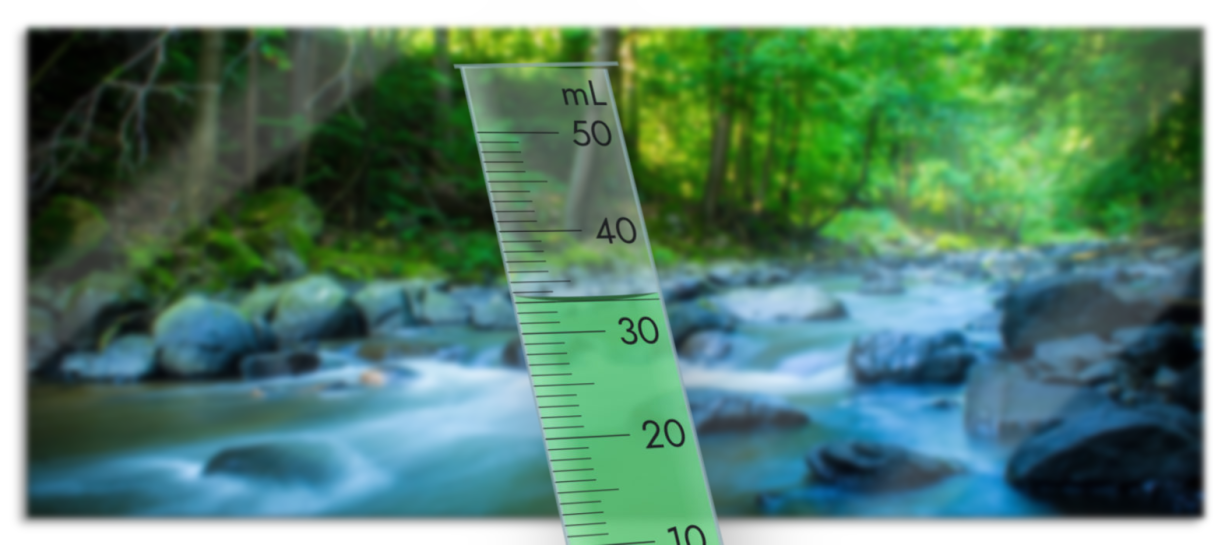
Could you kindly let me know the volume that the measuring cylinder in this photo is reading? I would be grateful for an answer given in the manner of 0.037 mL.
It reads 33 mL
